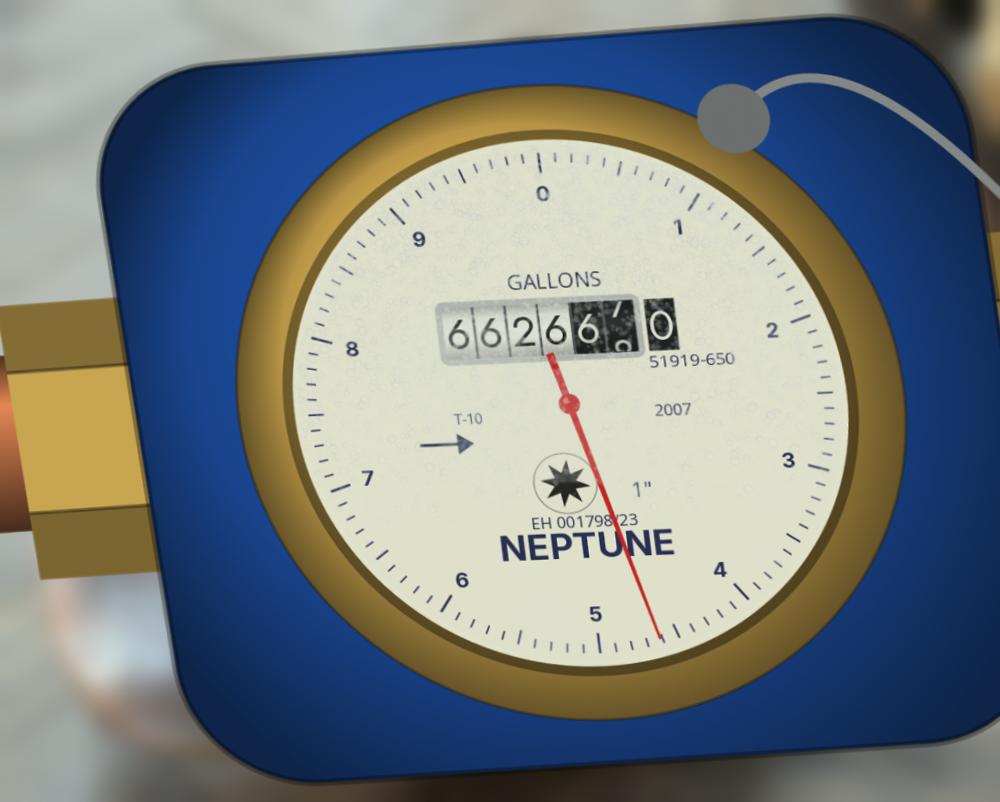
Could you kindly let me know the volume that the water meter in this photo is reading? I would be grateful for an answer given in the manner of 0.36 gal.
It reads 6626674.6 gal
